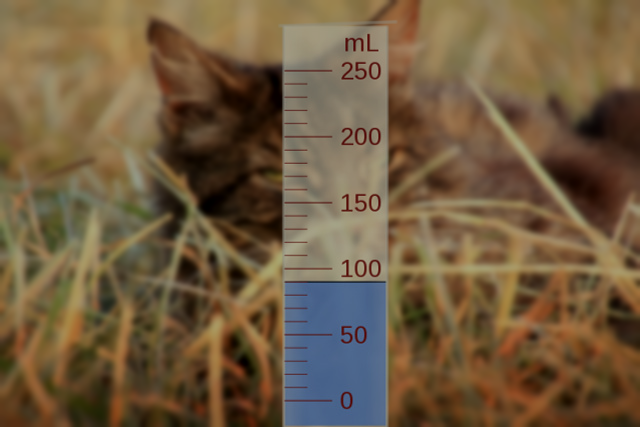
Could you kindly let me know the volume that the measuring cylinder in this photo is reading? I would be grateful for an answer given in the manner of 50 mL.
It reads 90 mL
